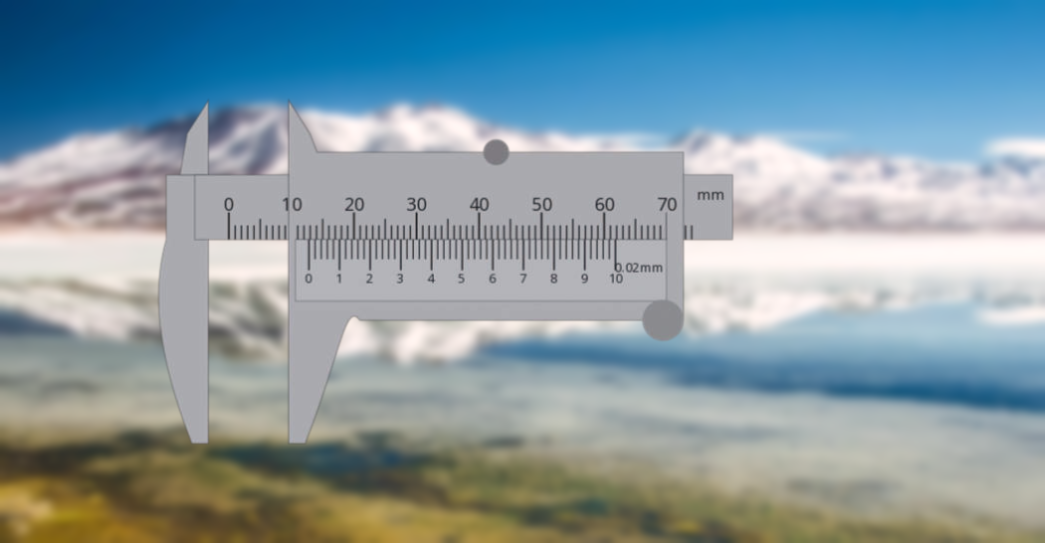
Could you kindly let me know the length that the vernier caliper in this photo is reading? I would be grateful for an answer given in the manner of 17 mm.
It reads 12.8 mm
